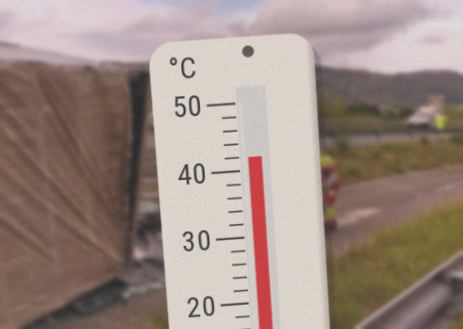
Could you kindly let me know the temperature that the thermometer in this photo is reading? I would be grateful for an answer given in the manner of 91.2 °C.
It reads 42 °C
